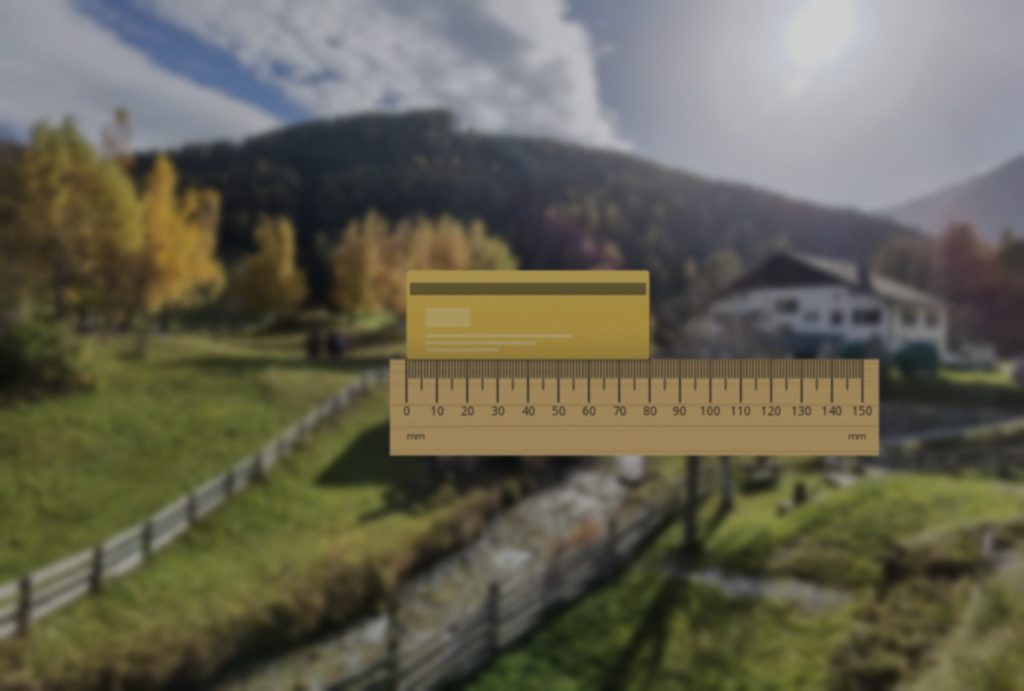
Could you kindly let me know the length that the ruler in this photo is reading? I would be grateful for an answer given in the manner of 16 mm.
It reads 80 mm
